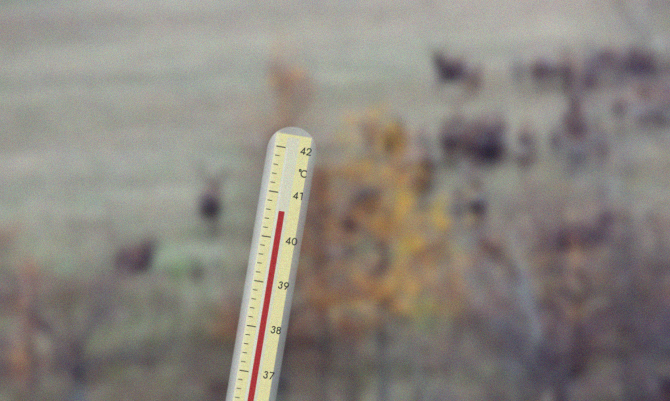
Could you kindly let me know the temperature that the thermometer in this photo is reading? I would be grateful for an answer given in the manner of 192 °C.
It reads 40.6 °C
